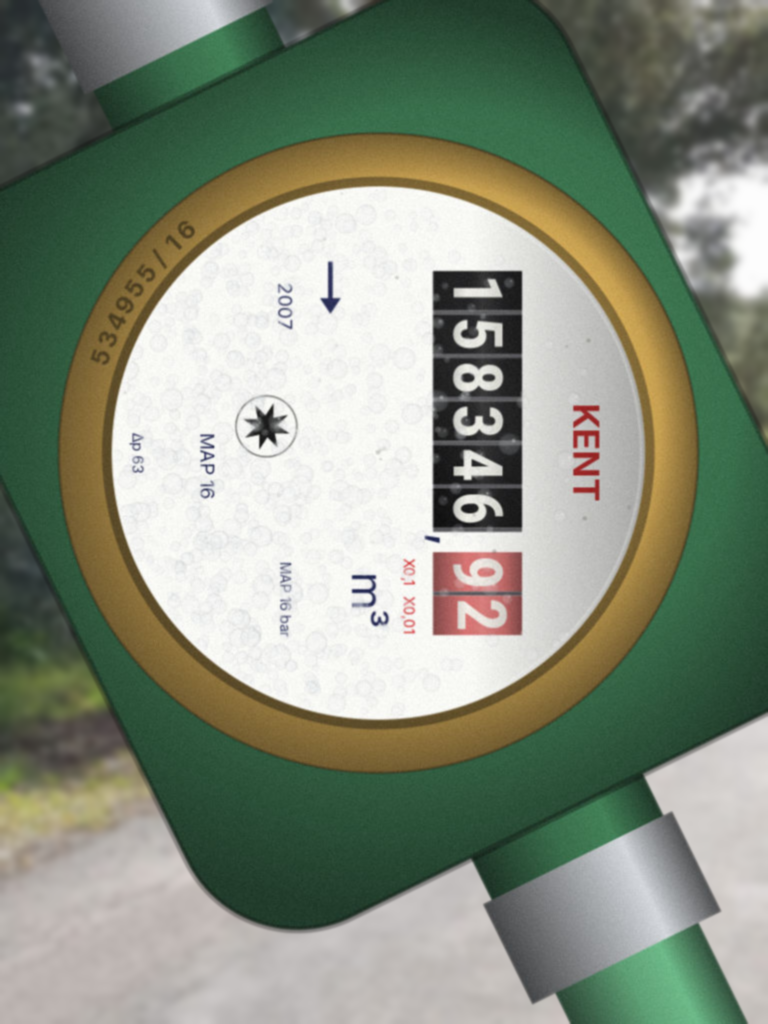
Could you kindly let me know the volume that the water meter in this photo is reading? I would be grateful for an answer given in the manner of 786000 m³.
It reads 158346.92 m³
